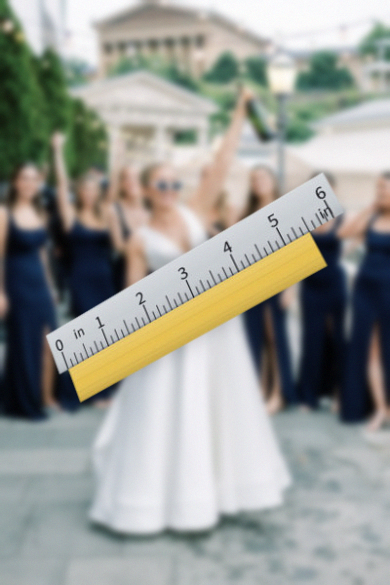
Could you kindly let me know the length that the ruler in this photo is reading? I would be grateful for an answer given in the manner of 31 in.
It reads 5.5 in
